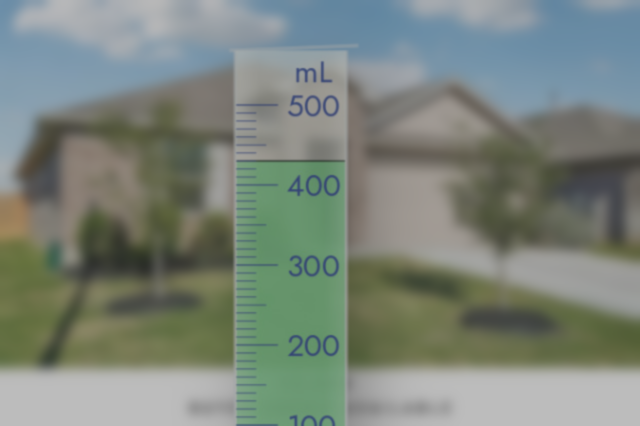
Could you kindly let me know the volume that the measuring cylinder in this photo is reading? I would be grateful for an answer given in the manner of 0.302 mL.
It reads 430 mL
